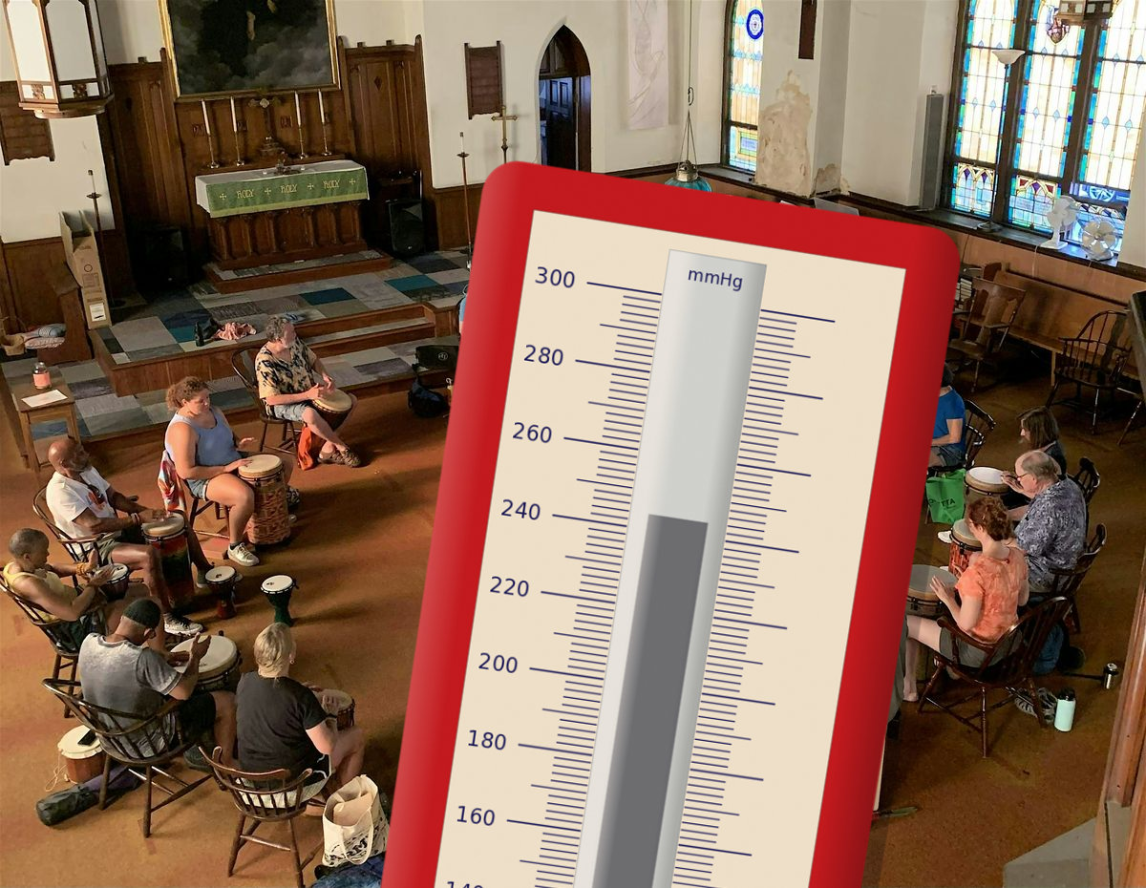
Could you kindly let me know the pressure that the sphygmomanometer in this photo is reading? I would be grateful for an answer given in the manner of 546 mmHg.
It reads 244 mmHg
